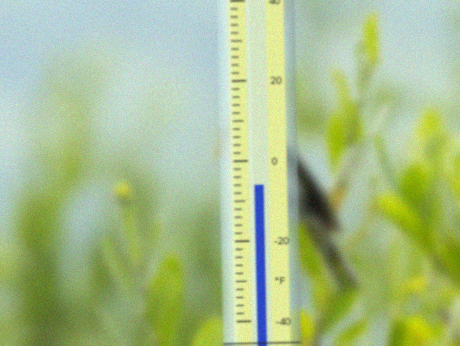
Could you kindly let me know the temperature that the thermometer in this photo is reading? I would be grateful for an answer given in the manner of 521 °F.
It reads -6 °F
